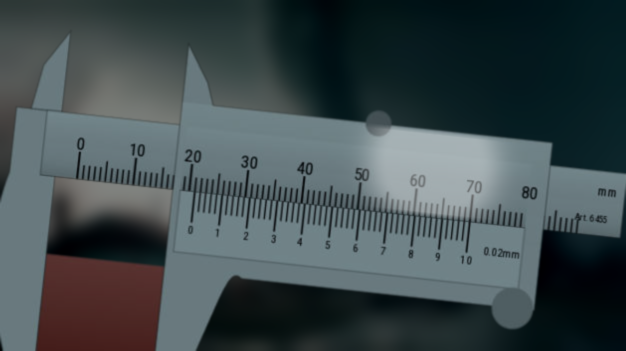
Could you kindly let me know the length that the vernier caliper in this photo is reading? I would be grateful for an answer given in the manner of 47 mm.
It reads 21.0 mm
